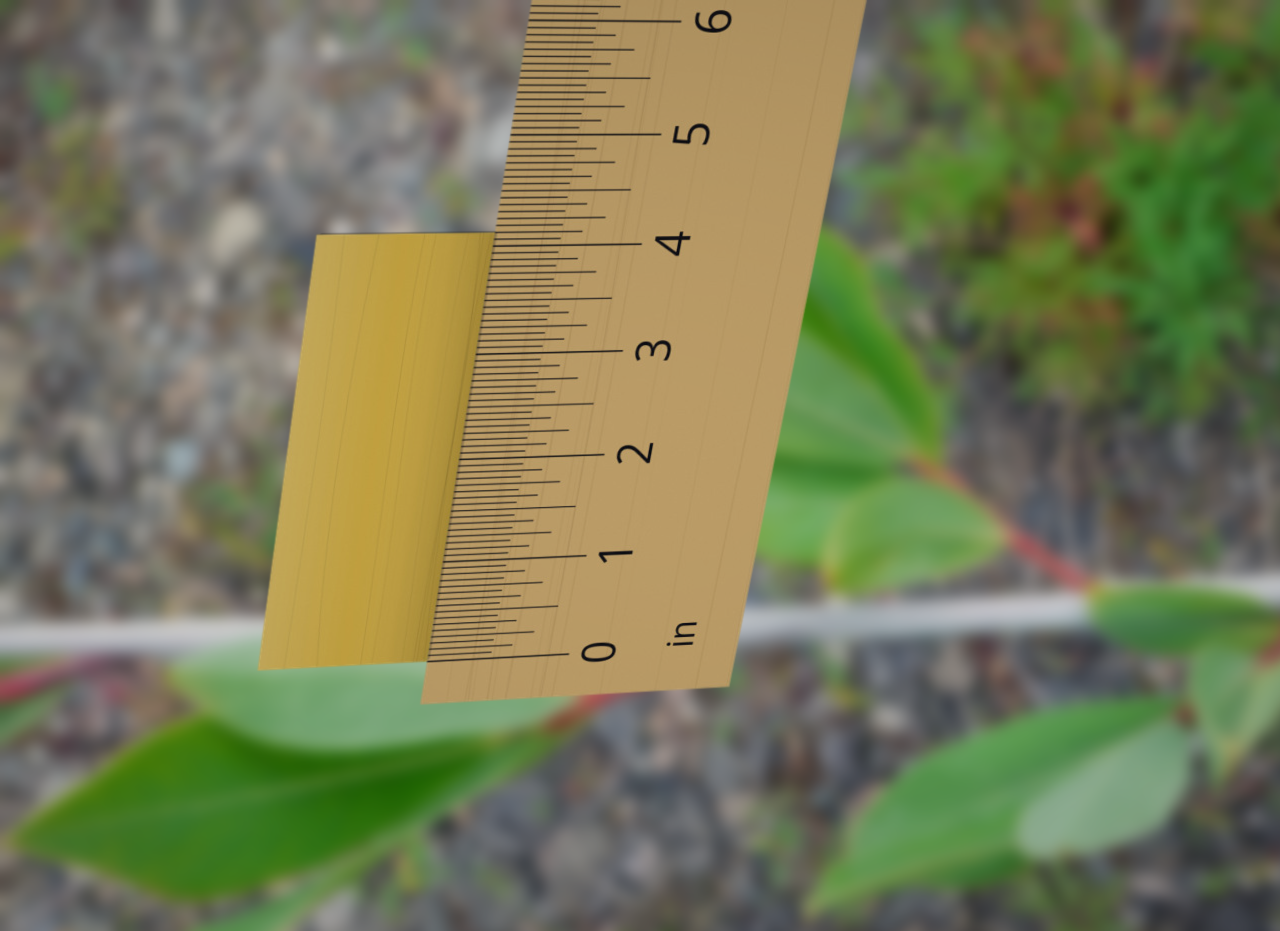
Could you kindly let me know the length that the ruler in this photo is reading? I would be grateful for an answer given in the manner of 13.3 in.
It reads 4.125 in
